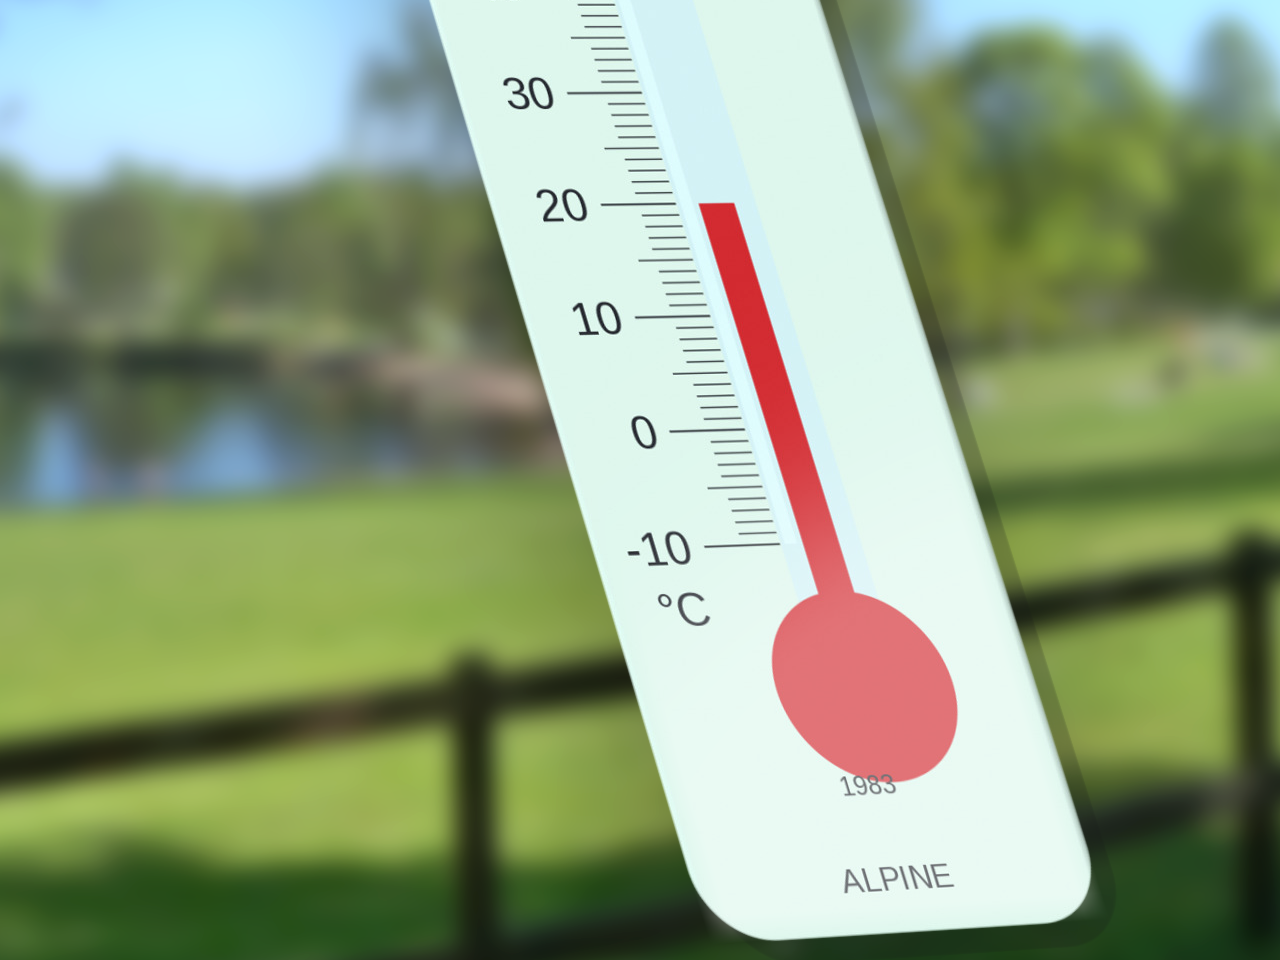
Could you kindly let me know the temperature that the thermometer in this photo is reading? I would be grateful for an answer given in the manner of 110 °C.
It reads 20 °C
